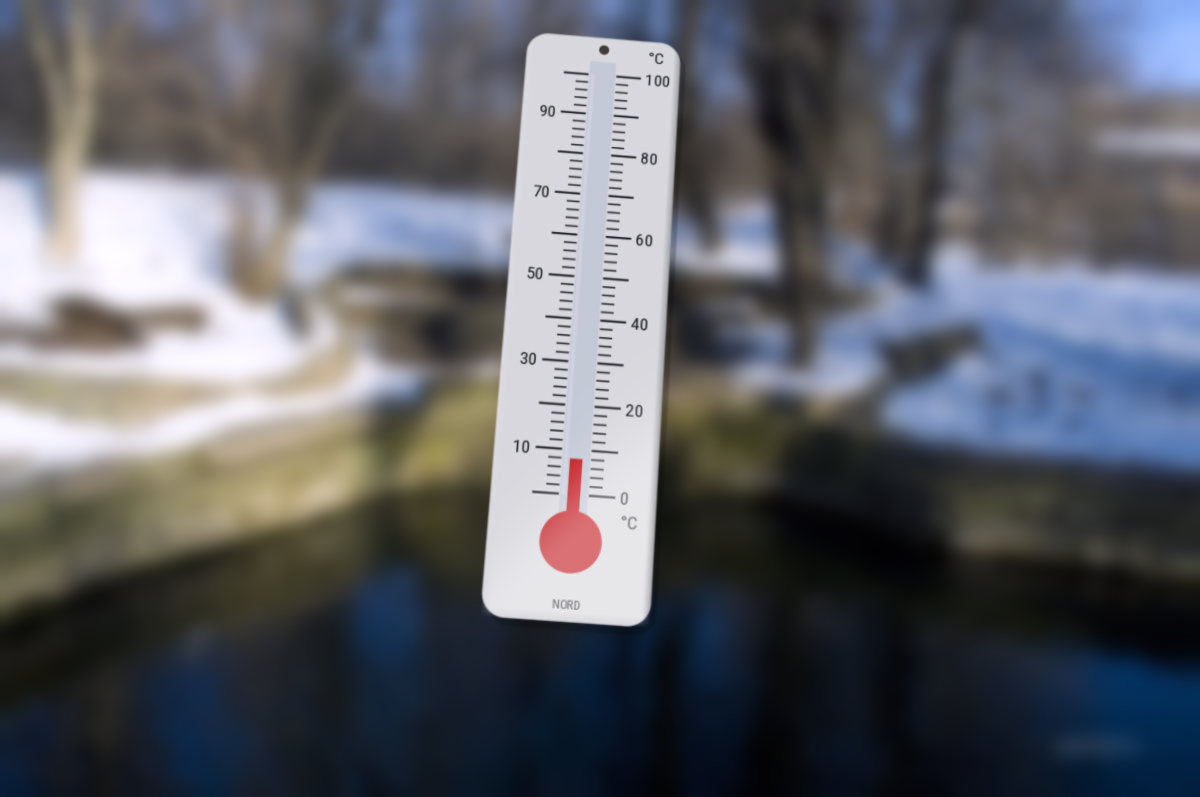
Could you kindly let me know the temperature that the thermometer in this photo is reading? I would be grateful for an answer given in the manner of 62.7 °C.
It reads 8 °C
